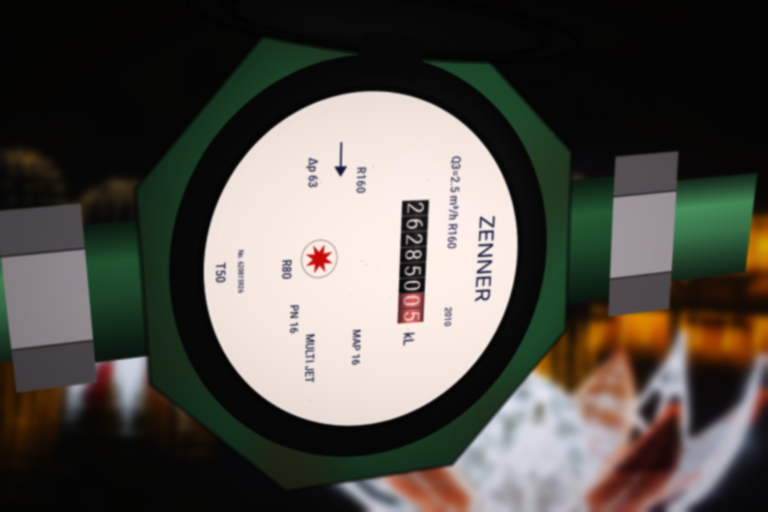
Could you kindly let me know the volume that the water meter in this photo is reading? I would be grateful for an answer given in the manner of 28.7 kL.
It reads 262850.05 kL
